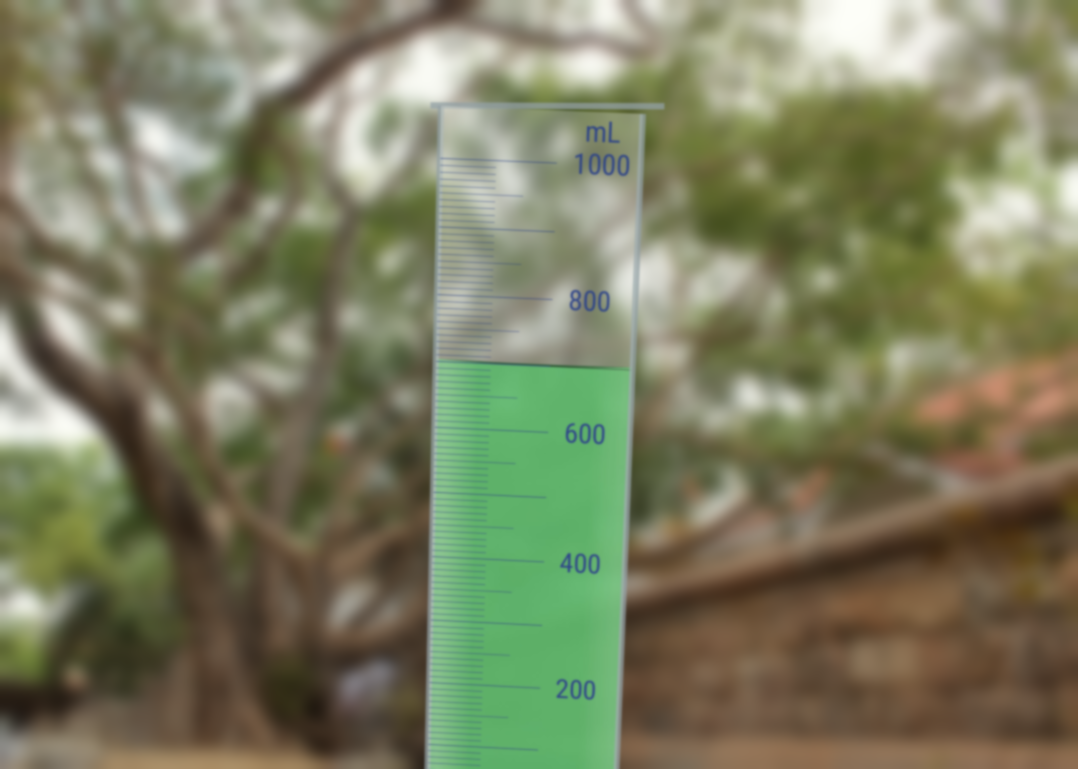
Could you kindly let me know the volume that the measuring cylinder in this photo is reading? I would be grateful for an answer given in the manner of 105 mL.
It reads 700 mL
